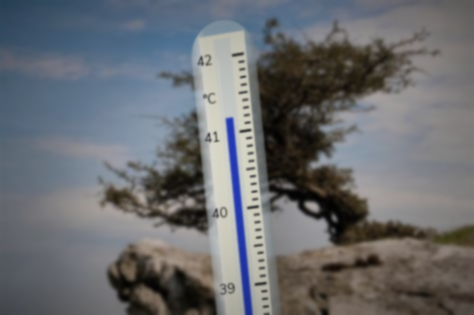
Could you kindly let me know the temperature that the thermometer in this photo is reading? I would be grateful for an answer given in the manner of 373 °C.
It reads 41.2 °C
